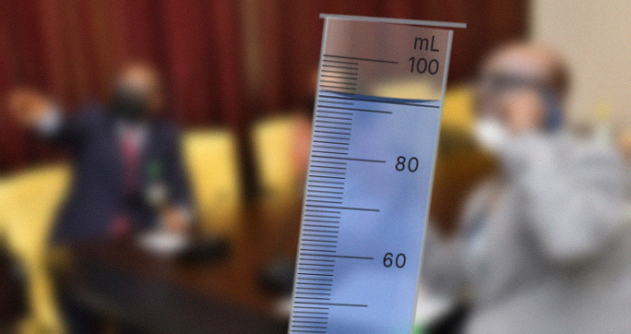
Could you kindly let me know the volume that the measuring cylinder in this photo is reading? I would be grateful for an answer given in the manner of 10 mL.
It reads 92 mL
